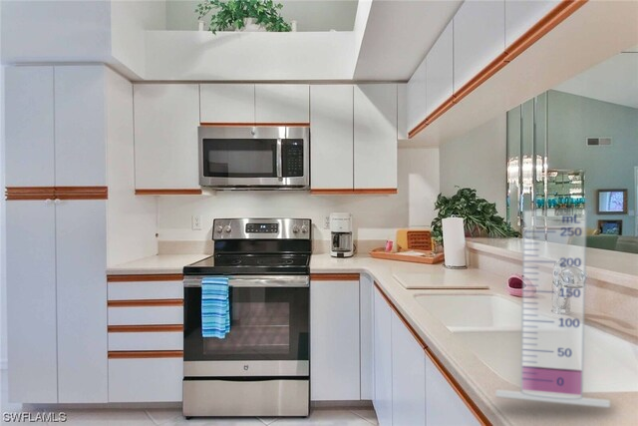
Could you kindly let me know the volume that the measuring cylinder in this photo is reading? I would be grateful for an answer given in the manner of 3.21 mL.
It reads 20 mL
